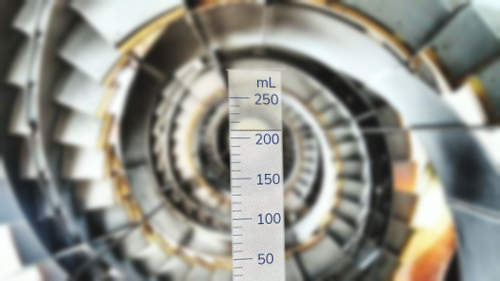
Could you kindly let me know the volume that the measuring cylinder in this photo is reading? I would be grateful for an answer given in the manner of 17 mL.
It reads 210 mL
